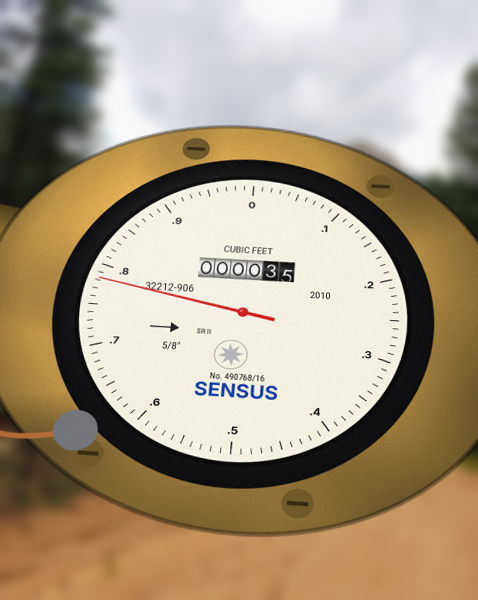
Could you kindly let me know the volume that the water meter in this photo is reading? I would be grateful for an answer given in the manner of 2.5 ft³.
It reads 34.78 ft³
